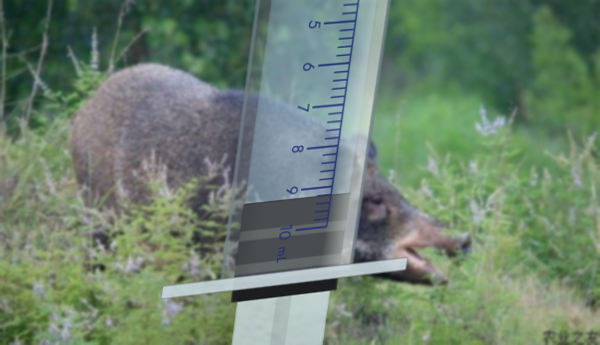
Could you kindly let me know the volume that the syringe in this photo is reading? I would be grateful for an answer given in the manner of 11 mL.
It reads 9.2 mL
